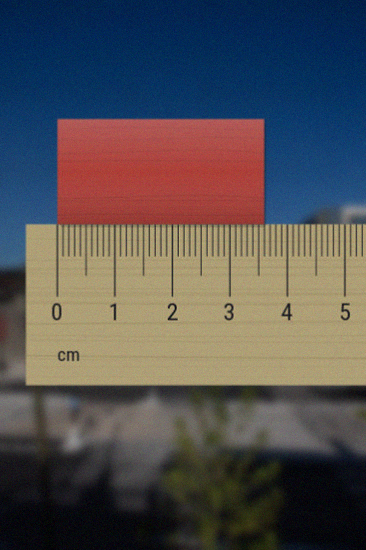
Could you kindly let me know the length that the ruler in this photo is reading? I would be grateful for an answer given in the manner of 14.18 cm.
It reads 3.6 cm
